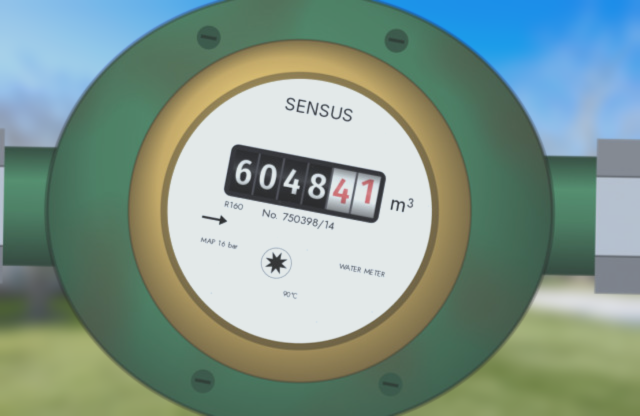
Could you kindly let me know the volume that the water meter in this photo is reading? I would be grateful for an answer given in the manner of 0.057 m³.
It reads 6048.41 m³
